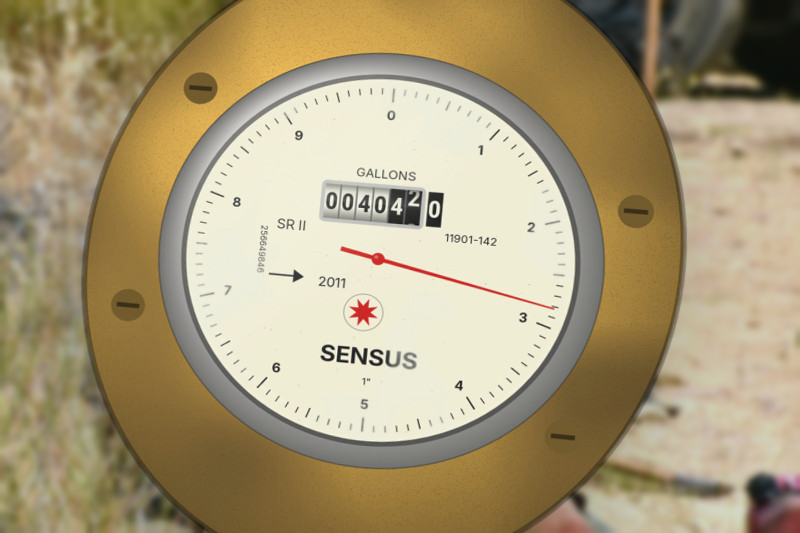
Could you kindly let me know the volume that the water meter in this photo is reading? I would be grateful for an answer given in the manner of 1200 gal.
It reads 40422.8 gal
